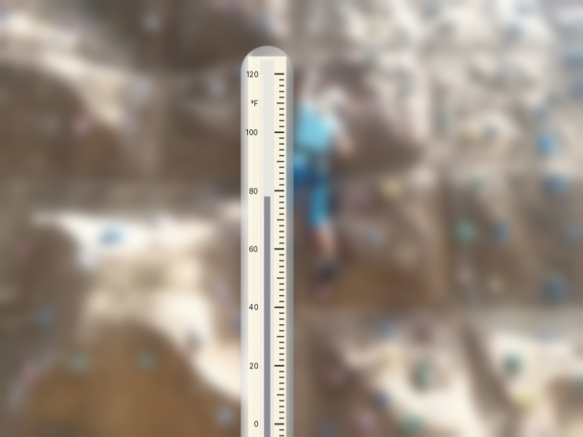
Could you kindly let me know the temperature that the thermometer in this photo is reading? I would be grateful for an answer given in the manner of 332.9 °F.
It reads 78 °F
